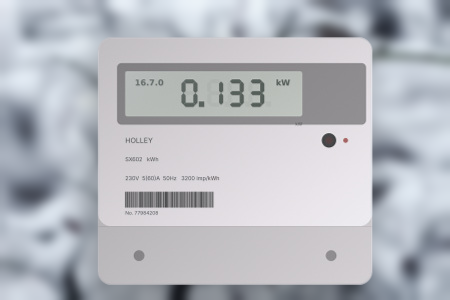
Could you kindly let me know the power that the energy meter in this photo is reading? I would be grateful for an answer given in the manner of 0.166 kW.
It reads 0.133 kW
